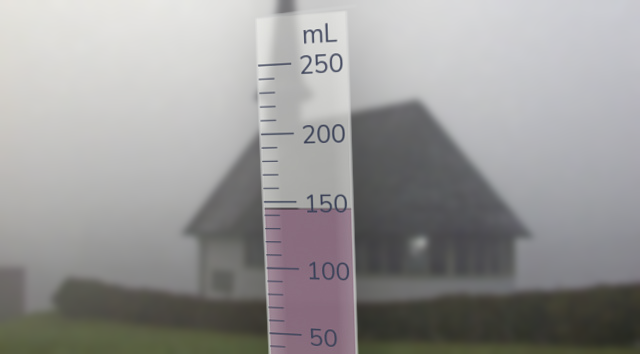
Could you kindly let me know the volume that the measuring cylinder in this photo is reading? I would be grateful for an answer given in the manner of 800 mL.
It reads 145 mL
